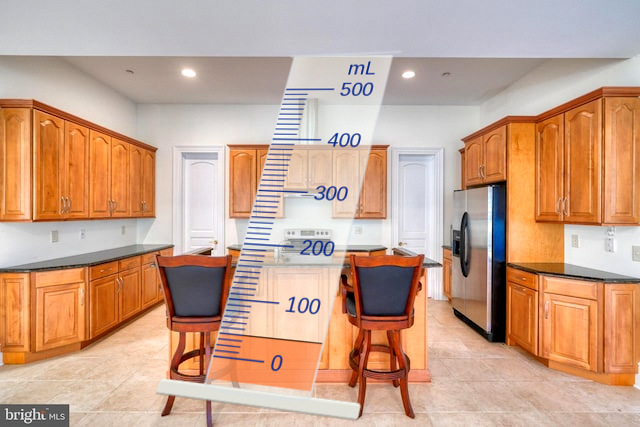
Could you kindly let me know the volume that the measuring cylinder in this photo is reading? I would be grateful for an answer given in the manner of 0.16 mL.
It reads 40 mL
